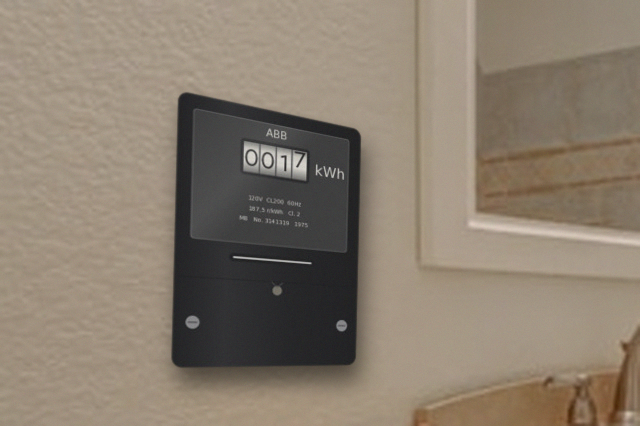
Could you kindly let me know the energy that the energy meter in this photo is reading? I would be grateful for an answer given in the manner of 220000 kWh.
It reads 17 kWh
